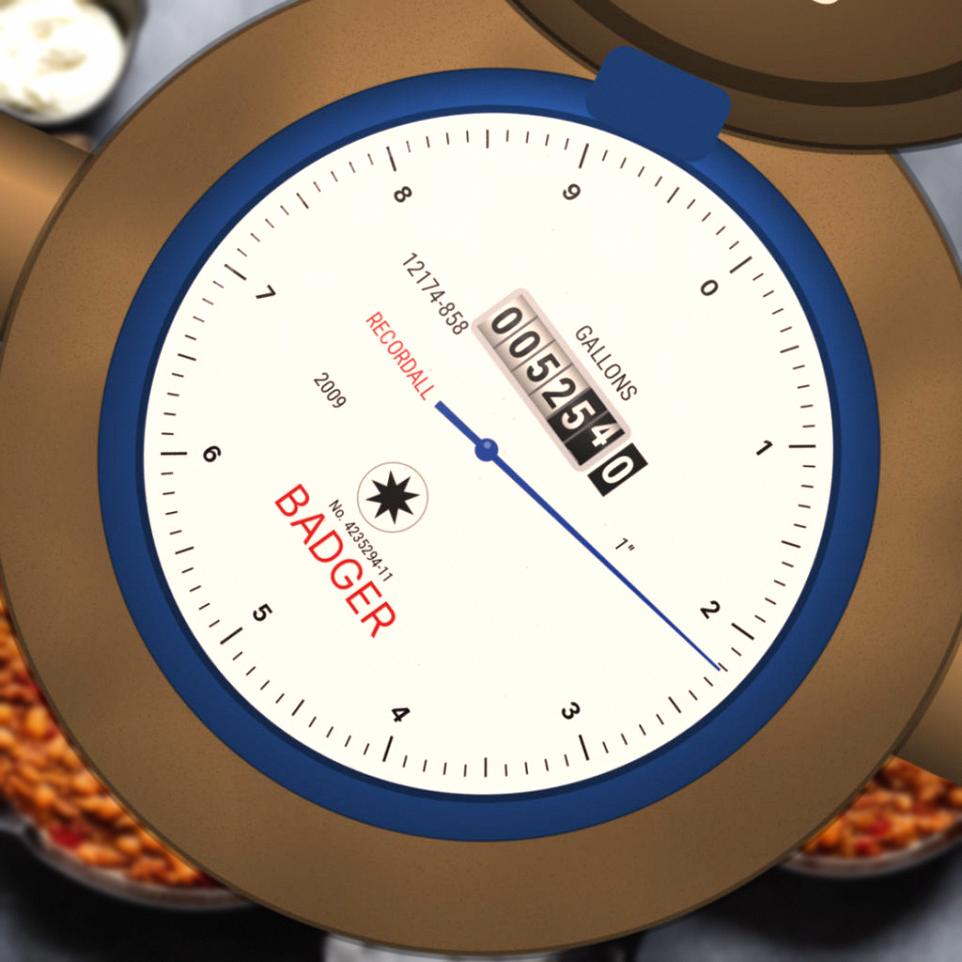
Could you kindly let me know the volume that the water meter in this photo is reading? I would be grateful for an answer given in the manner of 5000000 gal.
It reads 52542.2 gal
